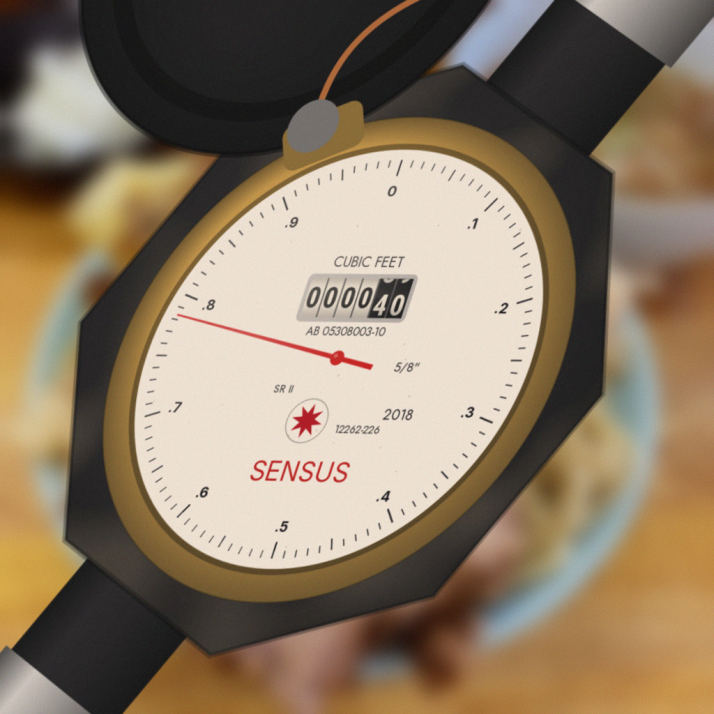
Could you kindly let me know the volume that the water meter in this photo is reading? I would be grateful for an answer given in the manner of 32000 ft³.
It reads 39.78 ft³
